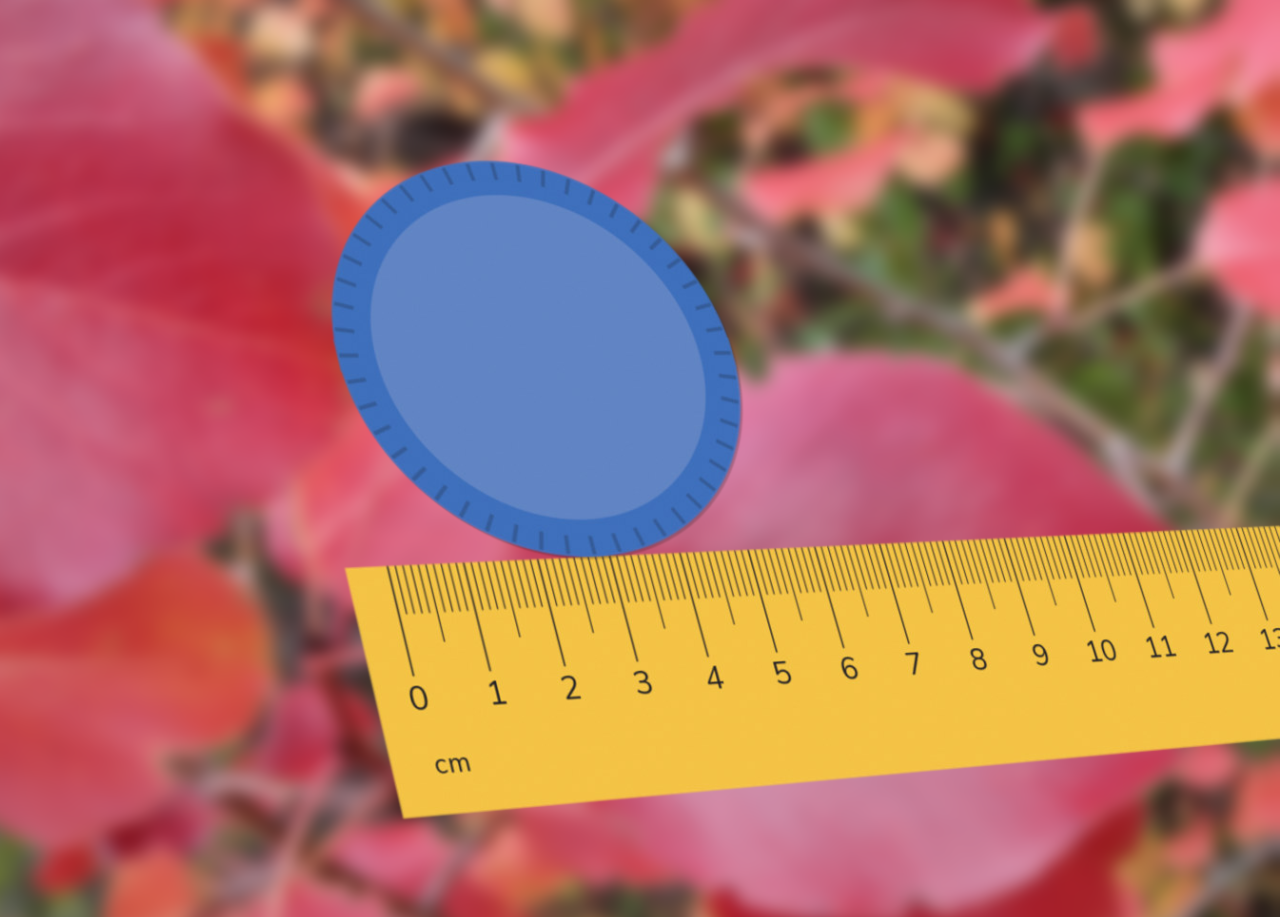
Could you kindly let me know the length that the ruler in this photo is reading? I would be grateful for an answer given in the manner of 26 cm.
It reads 5.6 cm
